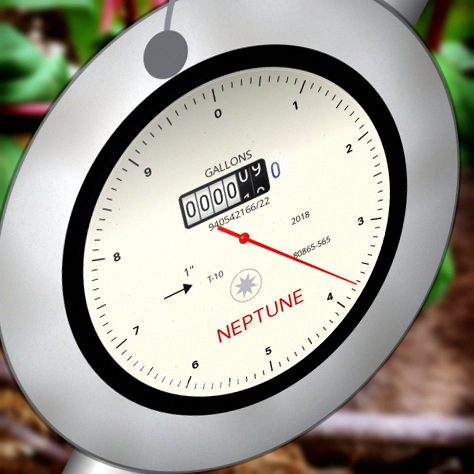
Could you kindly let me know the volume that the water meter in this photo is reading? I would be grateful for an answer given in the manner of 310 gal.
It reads 93.7 gal
